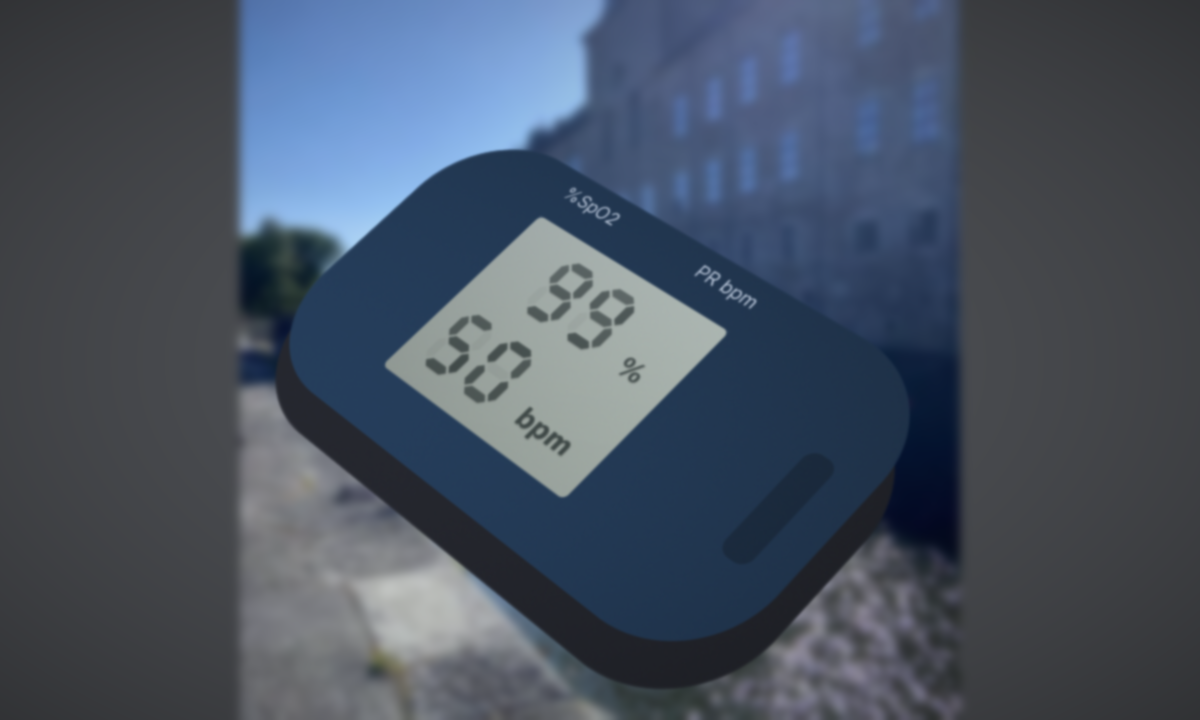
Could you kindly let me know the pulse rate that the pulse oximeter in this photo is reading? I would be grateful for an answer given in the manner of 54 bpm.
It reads 50 bpm
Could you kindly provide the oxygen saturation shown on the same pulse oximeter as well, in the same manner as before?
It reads 99 %
